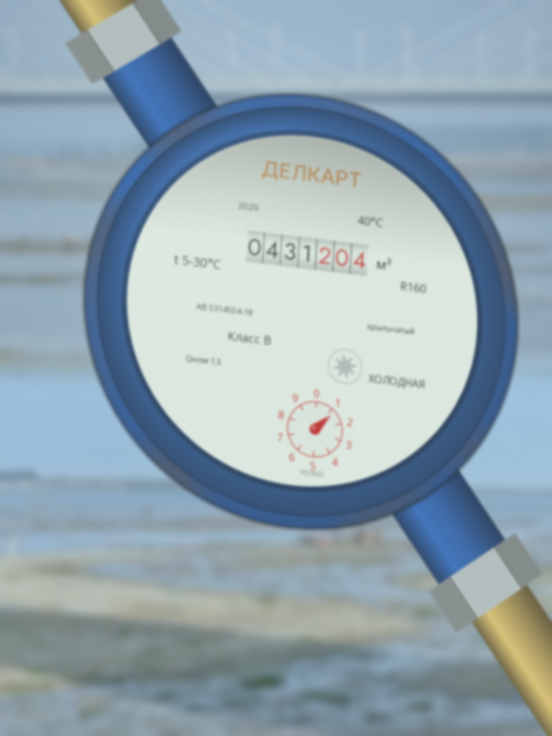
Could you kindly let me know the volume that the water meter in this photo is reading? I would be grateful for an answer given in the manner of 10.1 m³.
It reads 431.2041 m³
